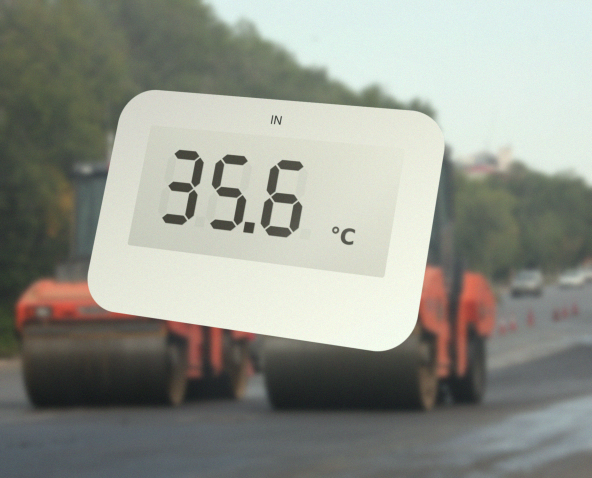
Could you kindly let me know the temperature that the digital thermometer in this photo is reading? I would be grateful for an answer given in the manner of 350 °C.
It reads 35.6 °C
